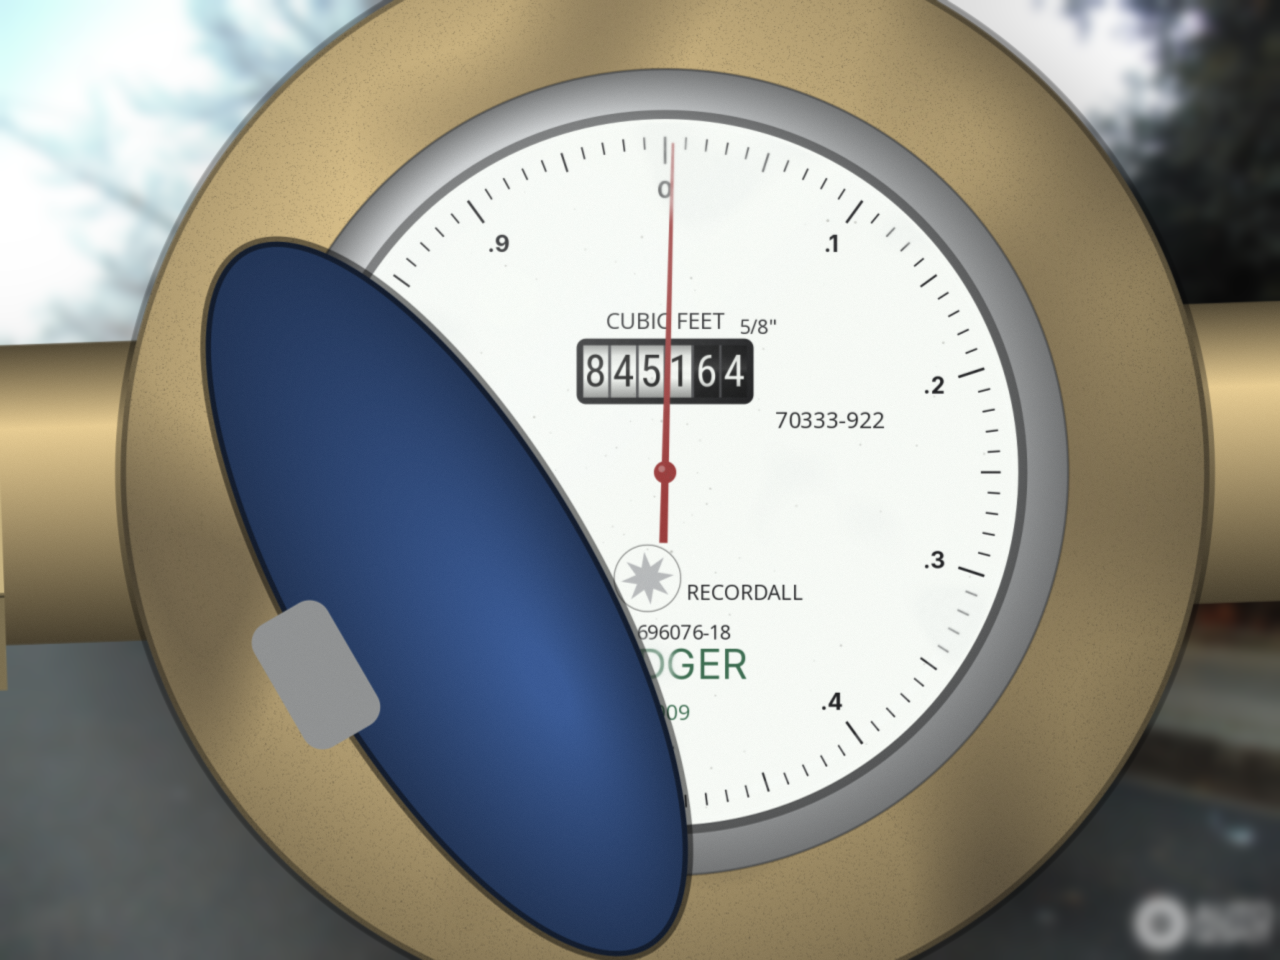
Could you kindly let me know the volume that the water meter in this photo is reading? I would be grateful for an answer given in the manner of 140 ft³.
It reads 845164.00 ft³
